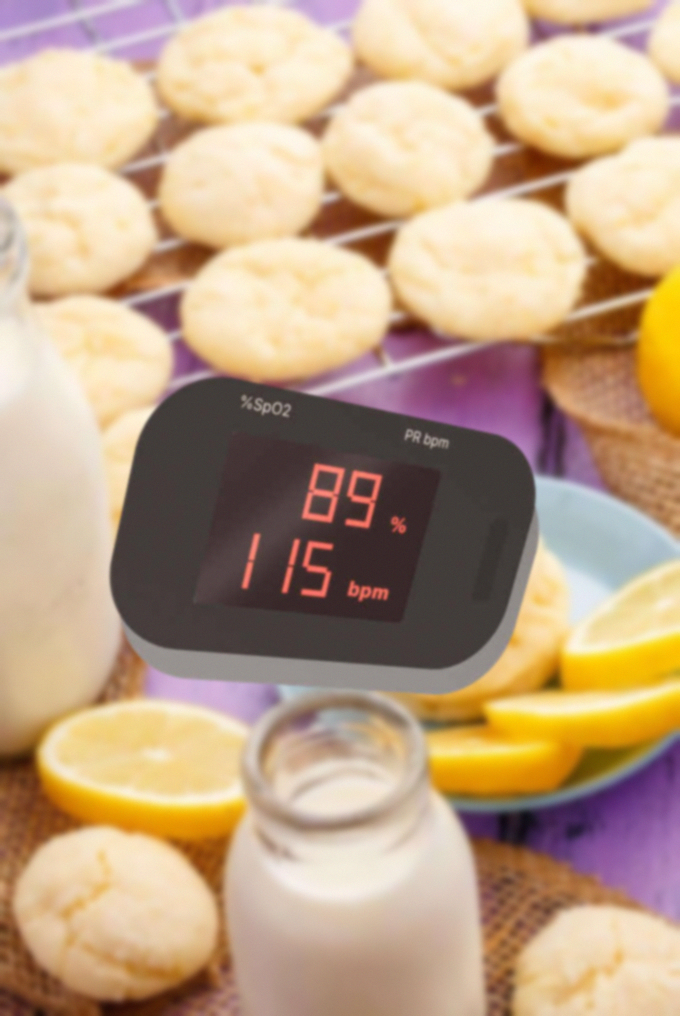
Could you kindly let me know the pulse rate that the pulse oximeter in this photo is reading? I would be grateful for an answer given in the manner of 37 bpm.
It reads 115 bpm
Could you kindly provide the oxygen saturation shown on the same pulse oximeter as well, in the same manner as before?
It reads 89 %
